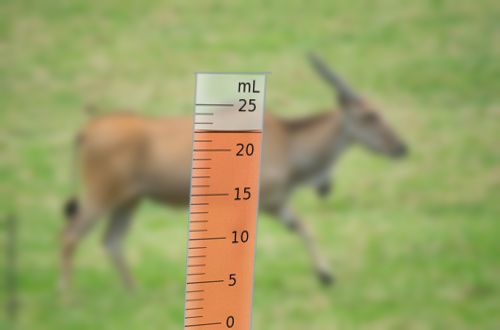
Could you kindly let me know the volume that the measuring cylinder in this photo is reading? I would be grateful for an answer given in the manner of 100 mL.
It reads 22 mL
